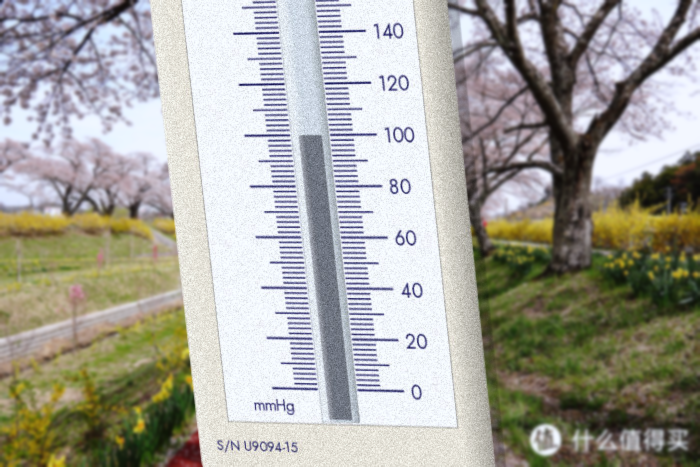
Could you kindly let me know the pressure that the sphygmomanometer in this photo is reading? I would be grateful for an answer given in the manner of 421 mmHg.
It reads 100 mmHg
